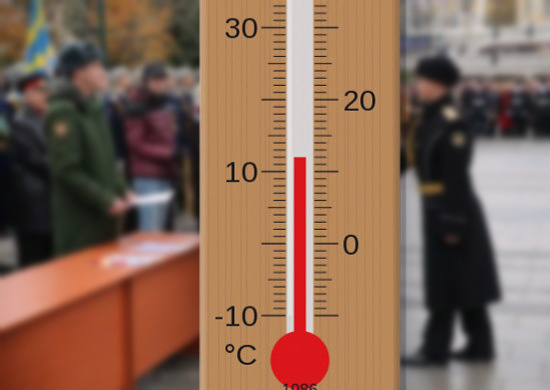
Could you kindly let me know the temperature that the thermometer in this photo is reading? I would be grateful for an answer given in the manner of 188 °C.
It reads 12 °C
